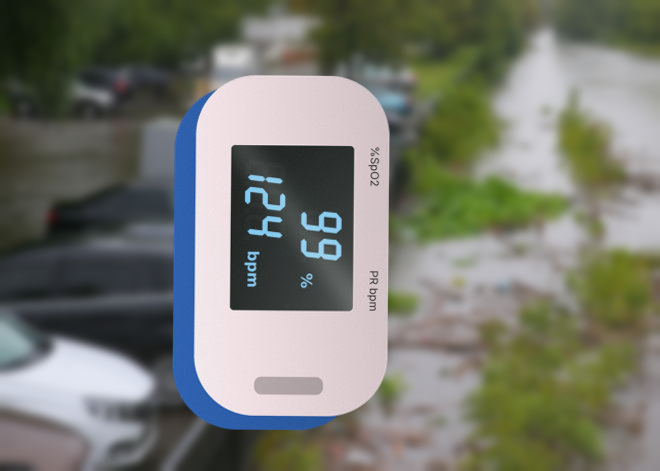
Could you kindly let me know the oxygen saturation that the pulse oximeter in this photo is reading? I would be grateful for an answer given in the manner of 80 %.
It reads 99 %
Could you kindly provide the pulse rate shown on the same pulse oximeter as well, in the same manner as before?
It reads 124 bpm
